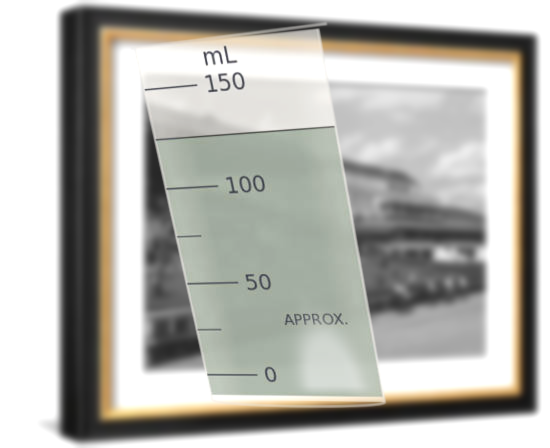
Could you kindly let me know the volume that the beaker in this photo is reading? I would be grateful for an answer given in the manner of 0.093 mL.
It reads 125 mL
